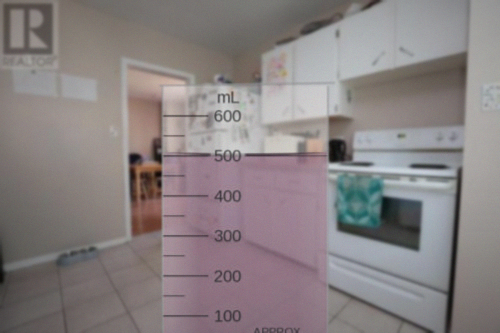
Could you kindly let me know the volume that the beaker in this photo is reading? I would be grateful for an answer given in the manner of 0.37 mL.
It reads 500 mL
